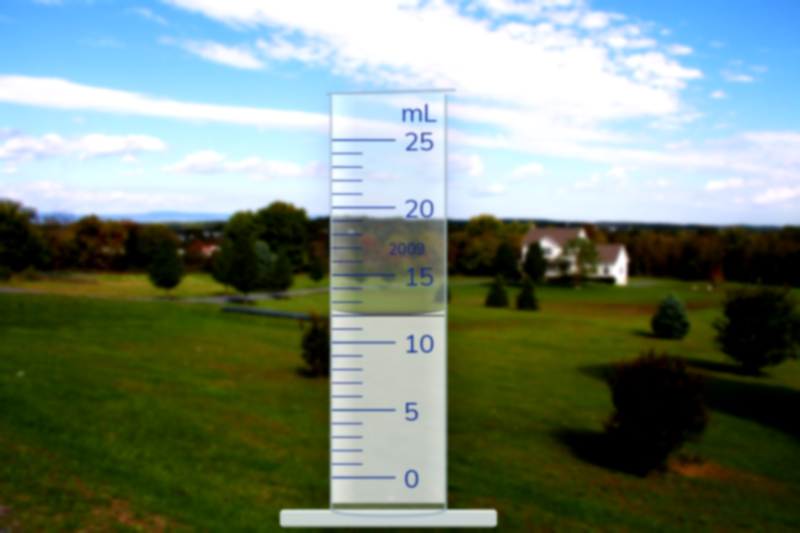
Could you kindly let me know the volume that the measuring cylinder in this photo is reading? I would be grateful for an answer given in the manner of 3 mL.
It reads 12 mL
